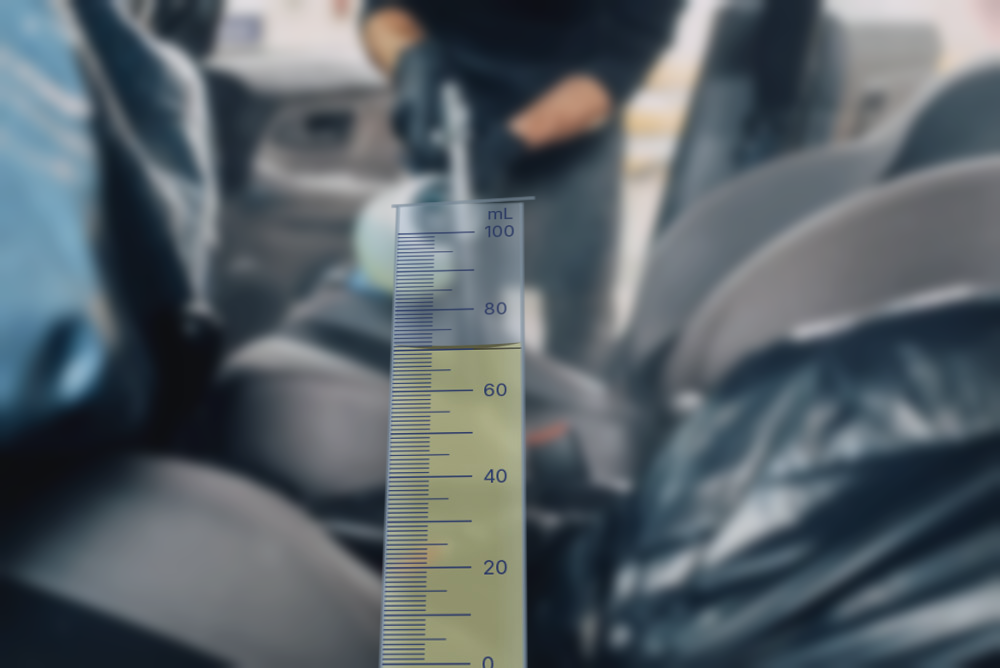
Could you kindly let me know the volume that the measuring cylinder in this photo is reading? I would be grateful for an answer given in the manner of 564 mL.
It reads 70 mL
